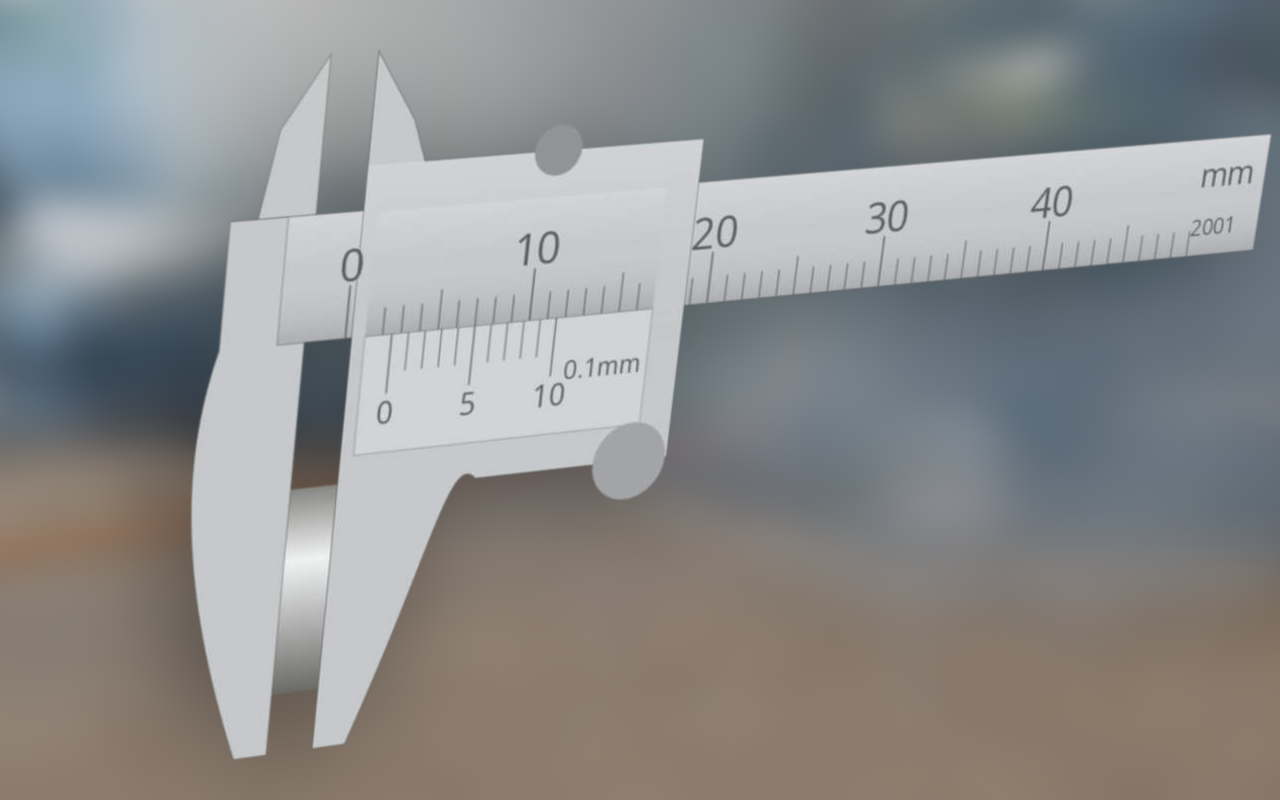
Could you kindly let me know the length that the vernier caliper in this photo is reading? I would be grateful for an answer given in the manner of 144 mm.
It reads 2.5 mm
